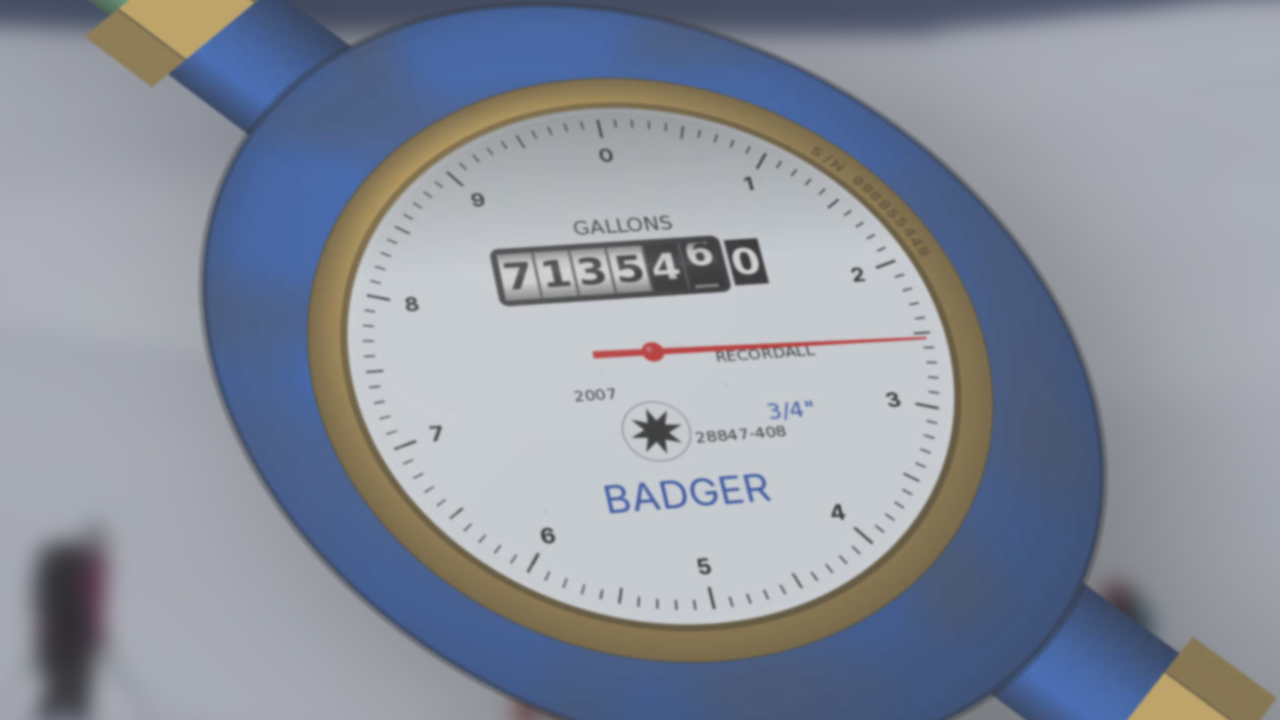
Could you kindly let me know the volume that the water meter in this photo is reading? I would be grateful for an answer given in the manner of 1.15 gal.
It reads 7135462.5 gal
